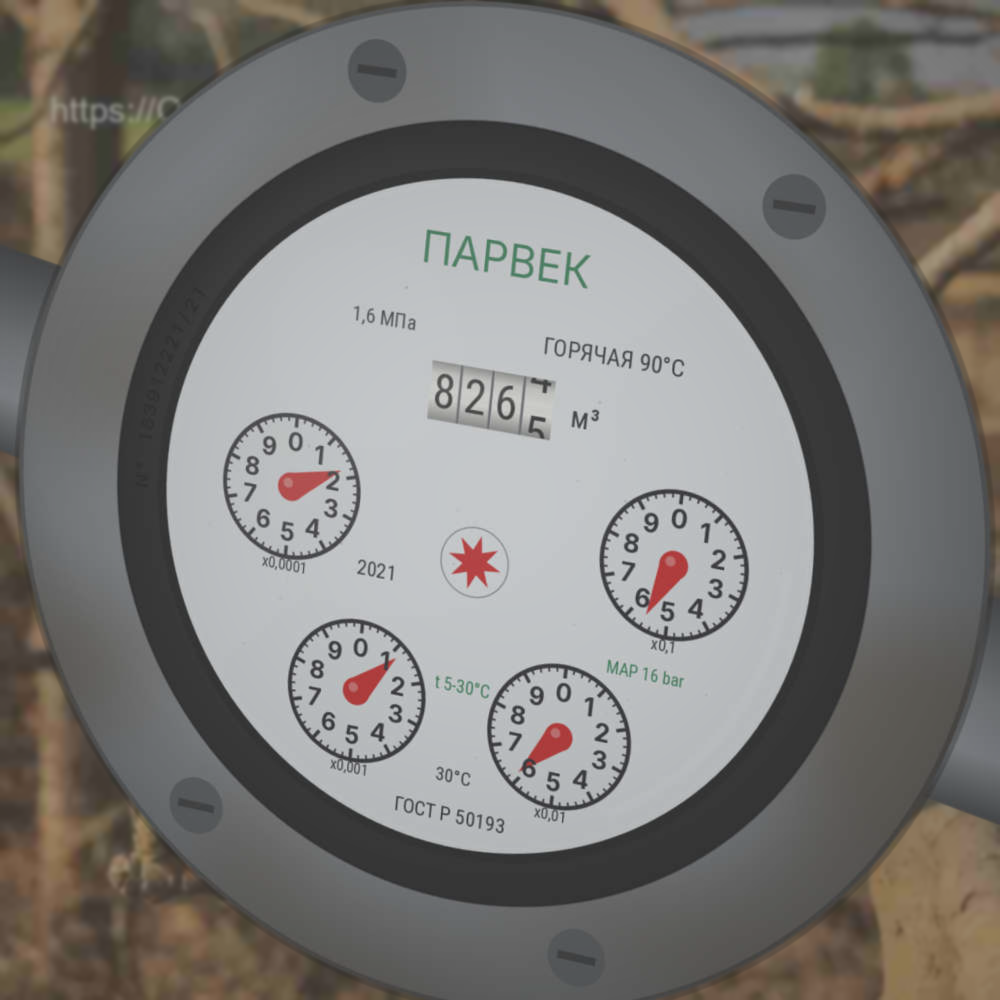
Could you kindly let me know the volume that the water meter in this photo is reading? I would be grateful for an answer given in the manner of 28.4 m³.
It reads 8264.5611 m³
